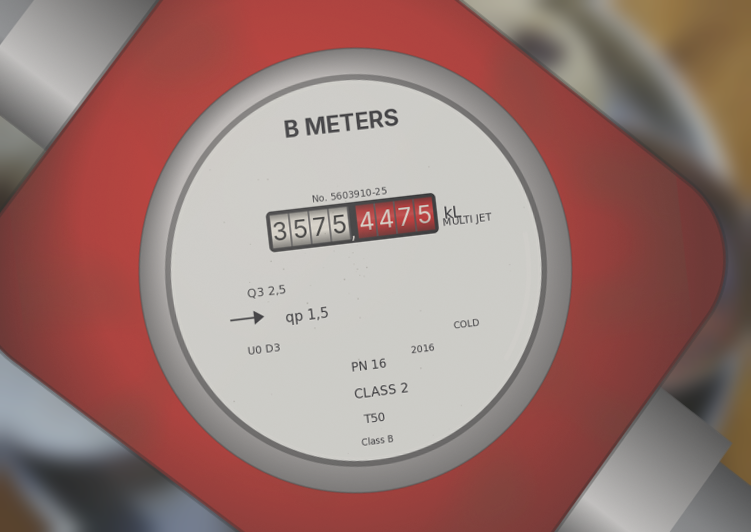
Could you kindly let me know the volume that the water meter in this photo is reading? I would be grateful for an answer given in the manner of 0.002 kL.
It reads 3575.4475 kL
